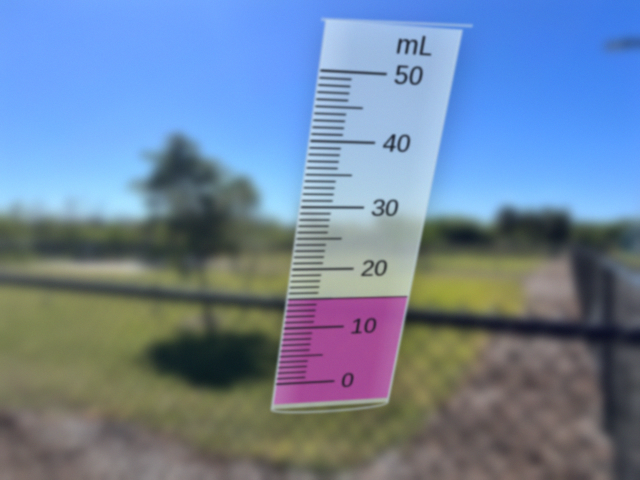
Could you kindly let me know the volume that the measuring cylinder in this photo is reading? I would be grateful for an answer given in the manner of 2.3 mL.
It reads 15 mL
